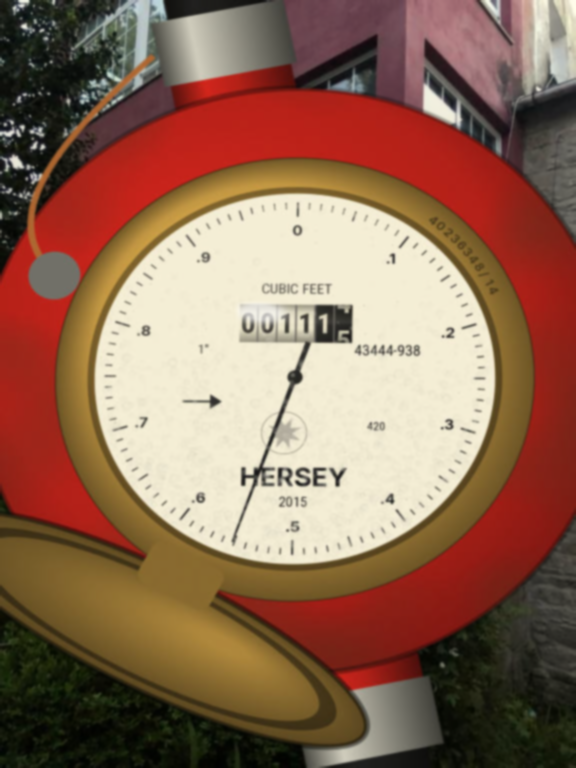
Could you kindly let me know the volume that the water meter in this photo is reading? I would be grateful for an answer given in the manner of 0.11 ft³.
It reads 1114.55 ft³
